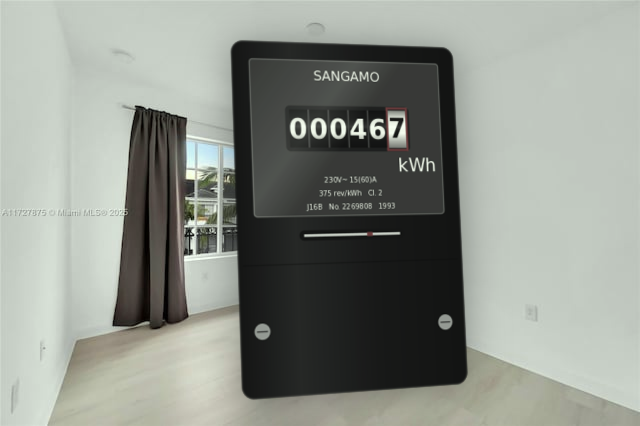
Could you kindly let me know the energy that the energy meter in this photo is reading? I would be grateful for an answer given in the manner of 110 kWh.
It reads 46.7 kWh
